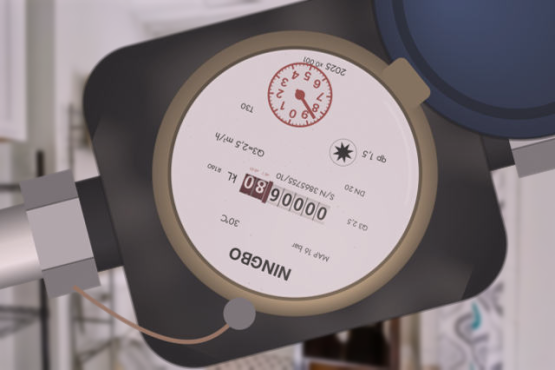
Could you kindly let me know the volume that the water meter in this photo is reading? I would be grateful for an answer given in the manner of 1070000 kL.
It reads 6.798 kL
